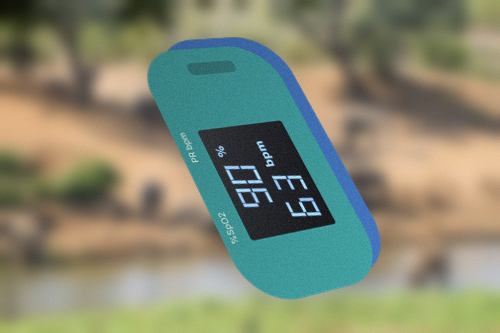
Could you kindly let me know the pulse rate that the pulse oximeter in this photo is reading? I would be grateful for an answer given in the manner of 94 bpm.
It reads 63 bpm
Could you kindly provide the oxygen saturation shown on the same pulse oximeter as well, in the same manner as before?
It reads 90 %
